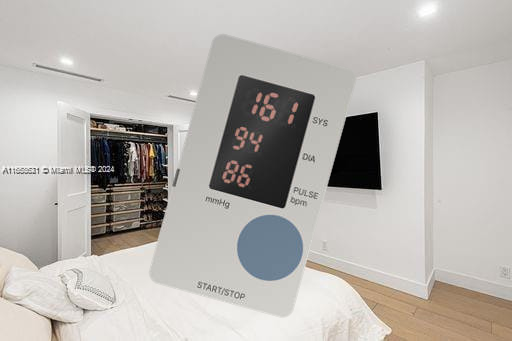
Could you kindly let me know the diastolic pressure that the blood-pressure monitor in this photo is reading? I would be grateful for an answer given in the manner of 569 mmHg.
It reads 94 mmHg
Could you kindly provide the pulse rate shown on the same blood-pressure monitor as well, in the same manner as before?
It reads 86 bpm
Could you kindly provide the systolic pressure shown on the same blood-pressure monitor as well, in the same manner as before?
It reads 161 mmHg
